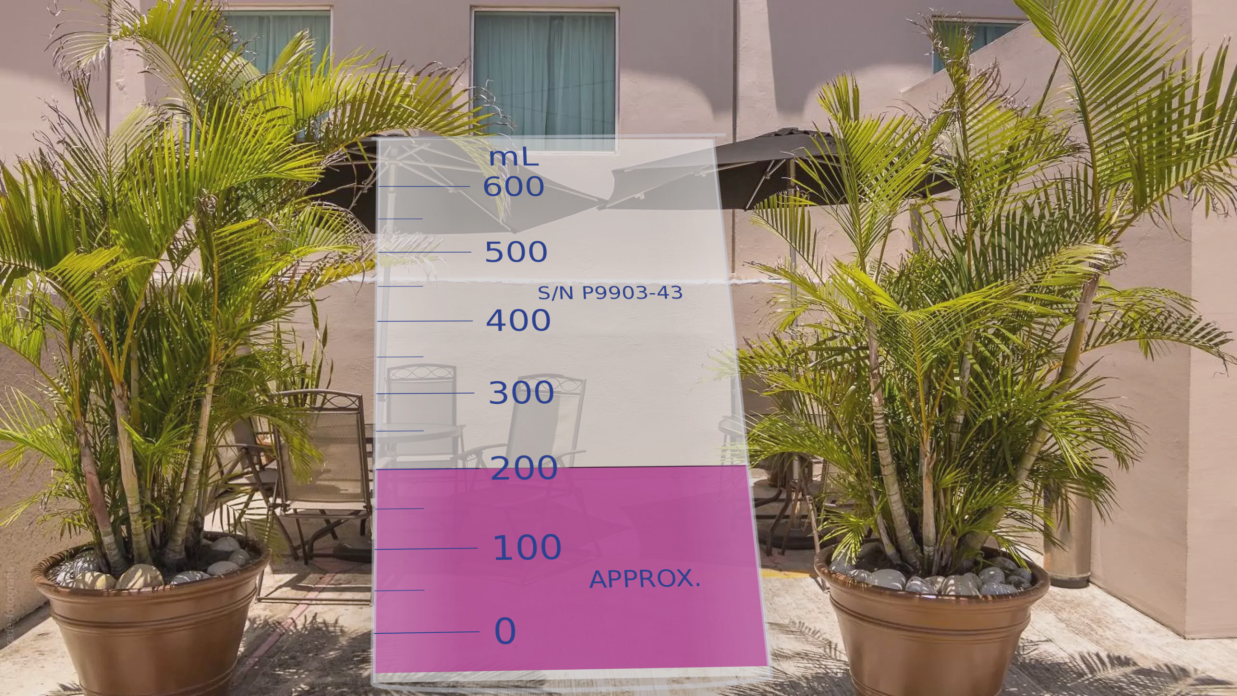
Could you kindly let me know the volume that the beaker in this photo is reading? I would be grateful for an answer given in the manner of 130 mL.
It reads 200 mL
